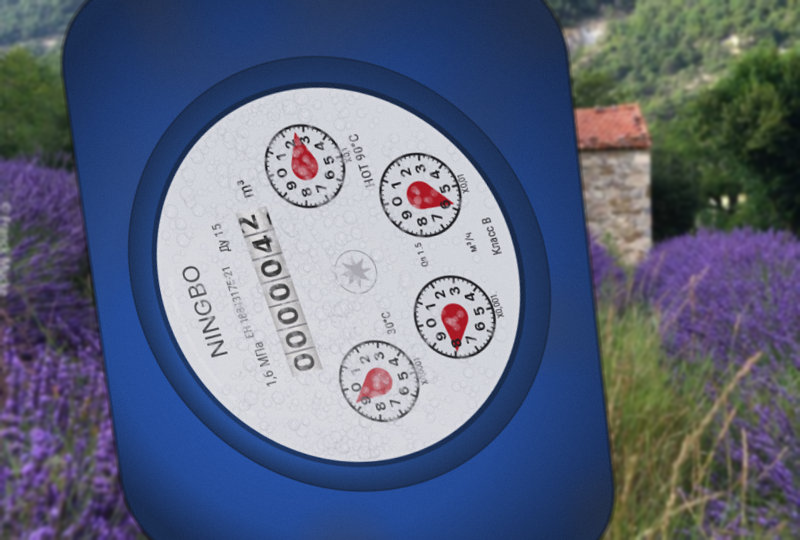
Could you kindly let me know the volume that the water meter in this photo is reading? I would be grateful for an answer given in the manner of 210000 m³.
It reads 42.2579 m³
